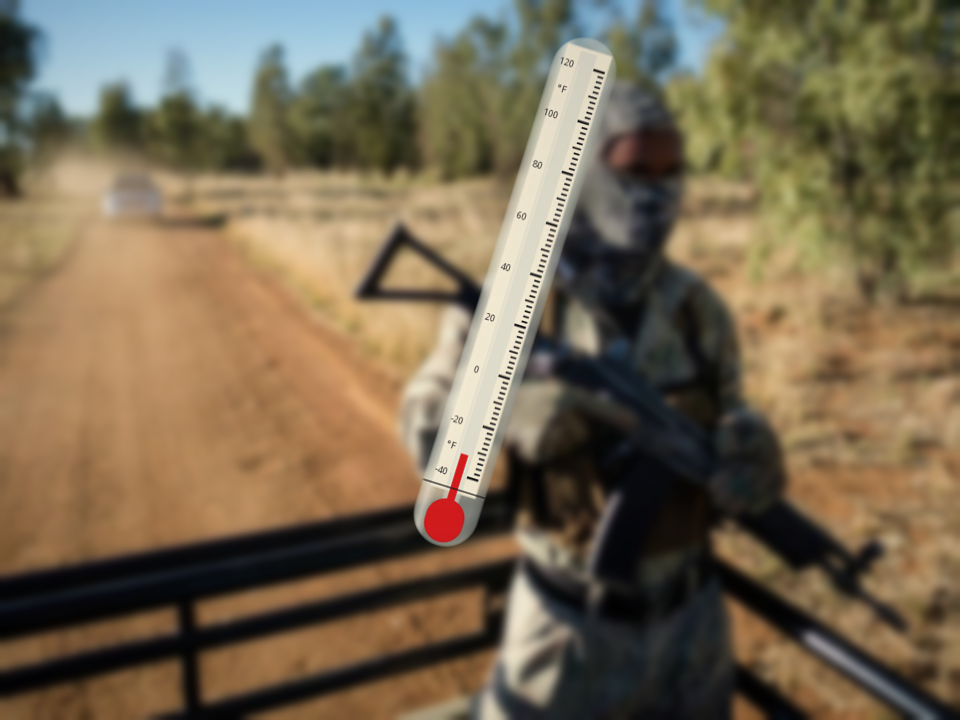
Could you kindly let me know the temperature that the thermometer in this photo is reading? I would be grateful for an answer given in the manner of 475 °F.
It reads -32 °F
